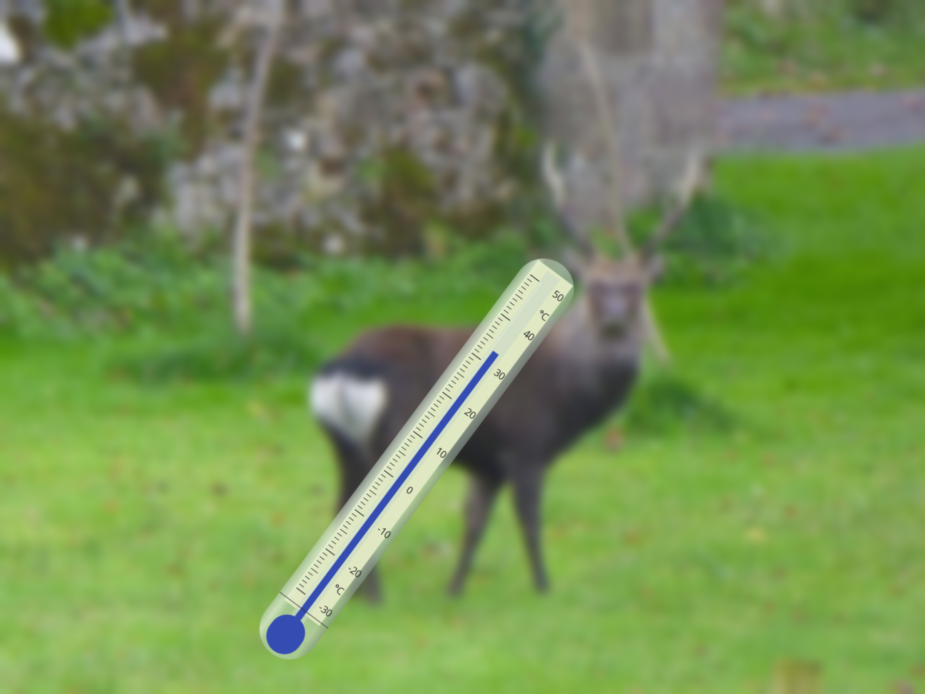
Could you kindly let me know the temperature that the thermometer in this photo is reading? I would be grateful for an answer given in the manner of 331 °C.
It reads 33 °C
